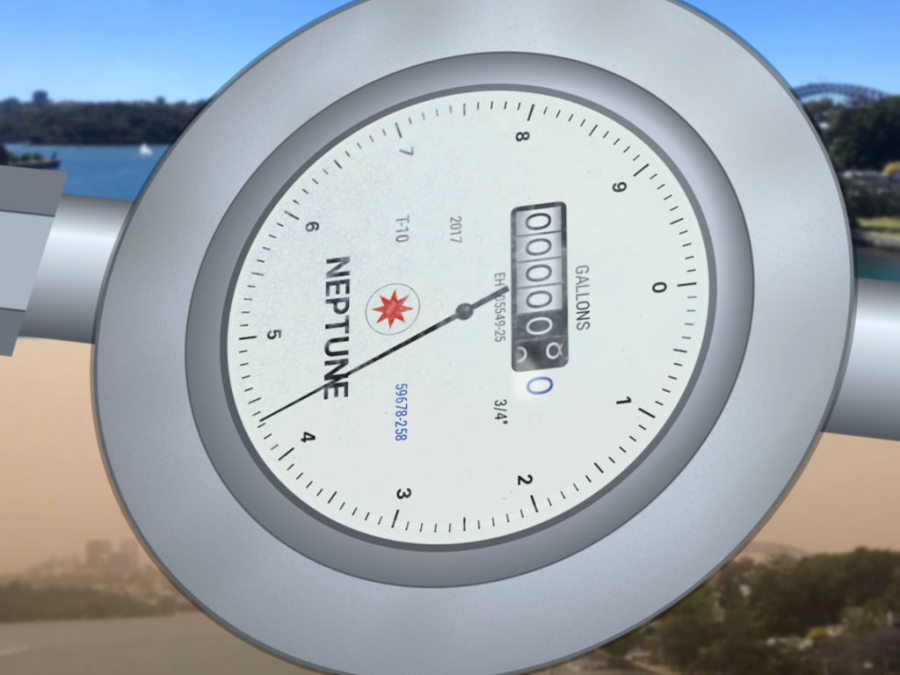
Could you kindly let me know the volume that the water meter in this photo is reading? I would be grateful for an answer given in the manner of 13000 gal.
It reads 84.3 gal
